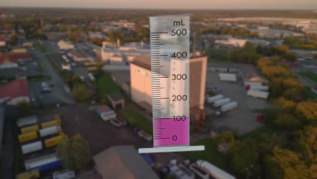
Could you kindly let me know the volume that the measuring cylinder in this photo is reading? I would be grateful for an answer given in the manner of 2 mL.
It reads 100 mL
